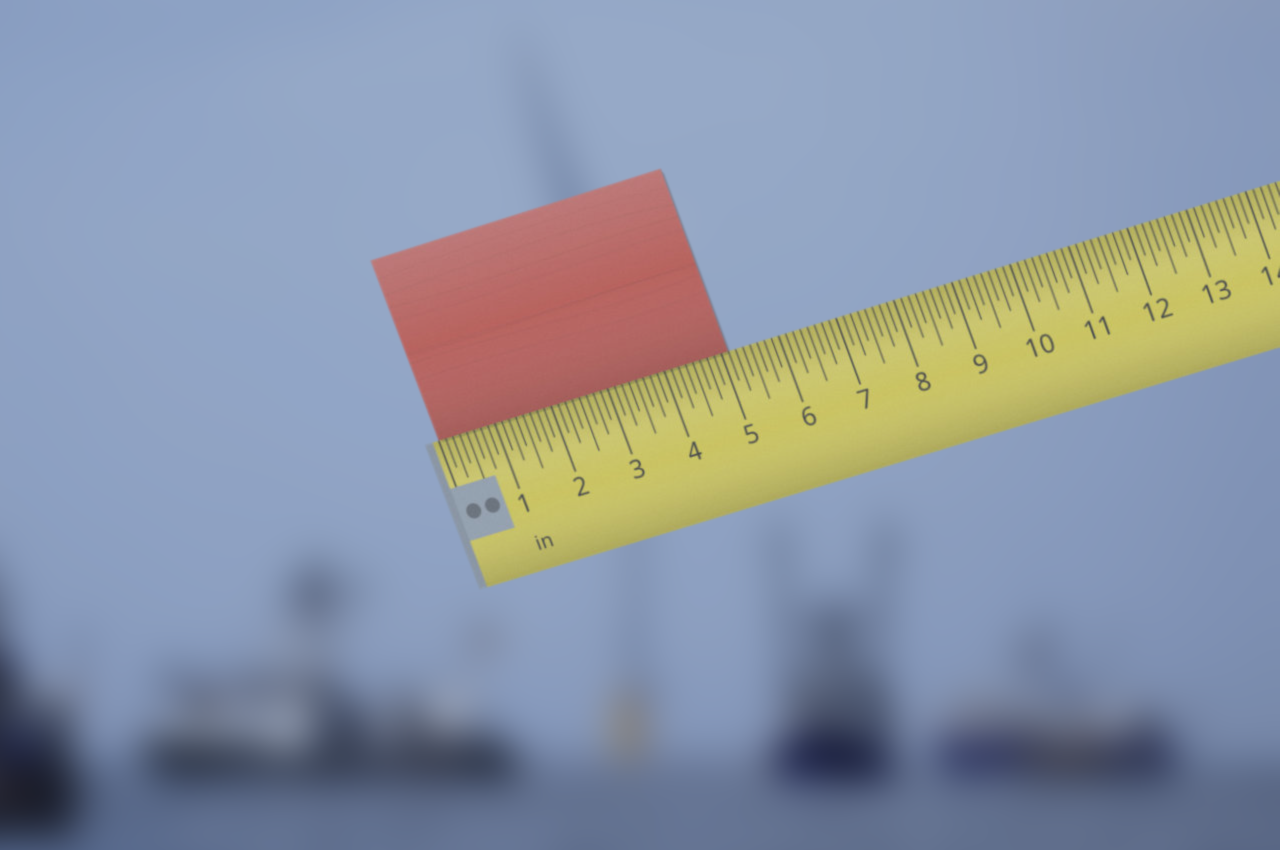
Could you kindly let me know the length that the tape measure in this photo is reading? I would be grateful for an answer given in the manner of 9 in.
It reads 5.125 in
